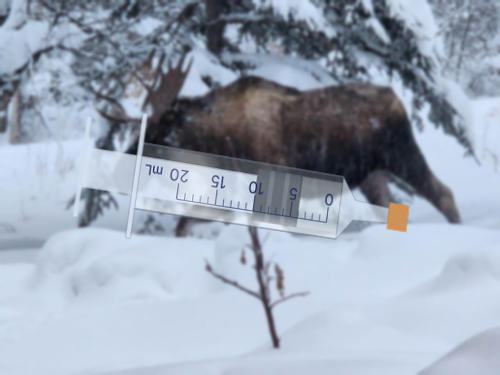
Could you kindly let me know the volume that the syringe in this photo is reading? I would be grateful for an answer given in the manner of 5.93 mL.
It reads 4 mL
